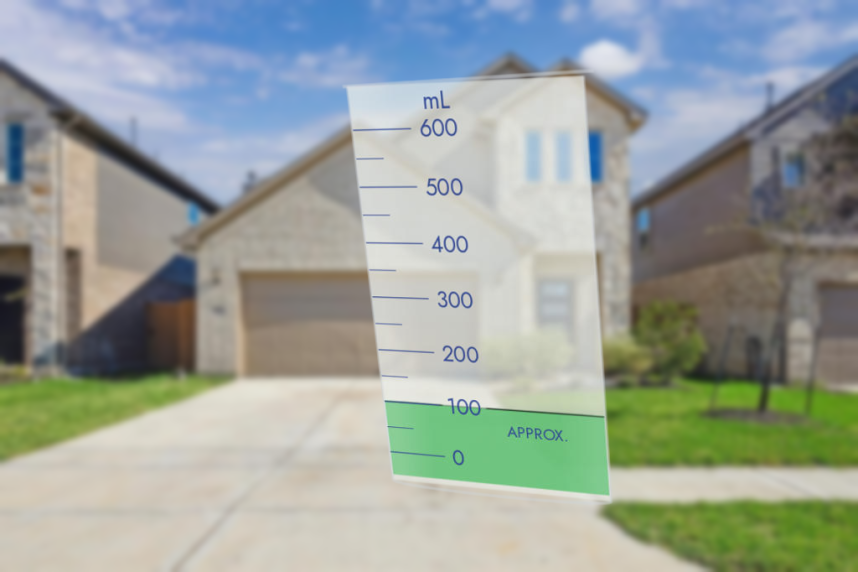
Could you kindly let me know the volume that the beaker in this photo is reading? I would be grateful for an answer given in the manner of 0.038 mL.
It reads 100 mL
